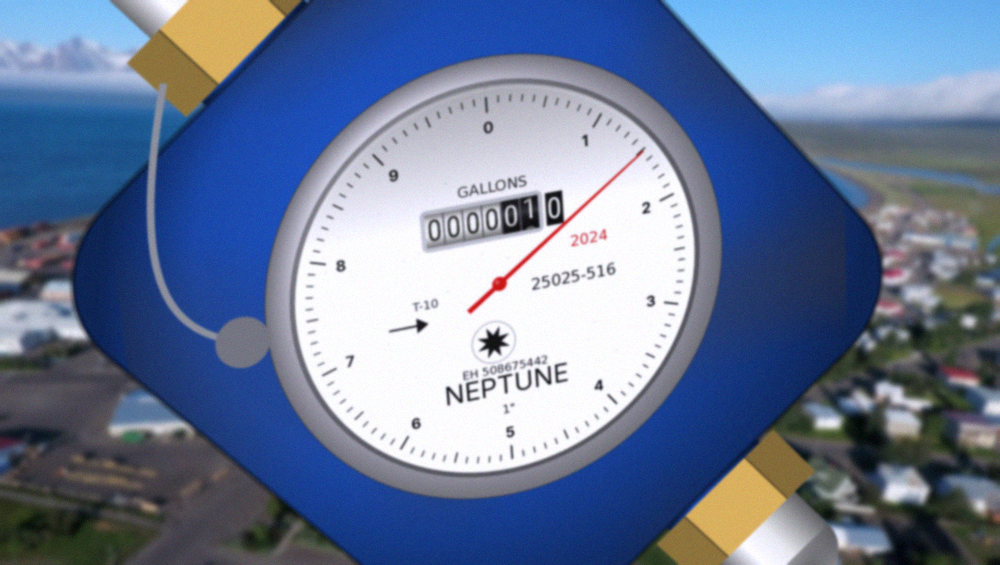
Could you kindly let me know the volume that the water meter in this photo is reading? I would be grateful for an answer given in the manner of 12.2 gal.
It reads 11.5 gal
